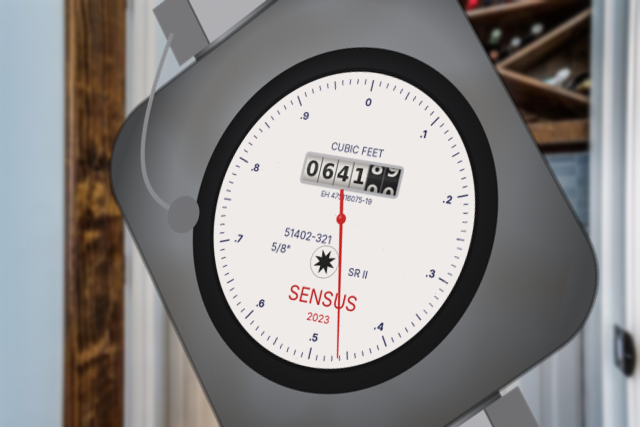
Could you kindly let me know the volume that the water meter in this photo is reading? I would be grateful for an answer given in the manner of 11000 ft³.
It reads 64189.46 ft³
